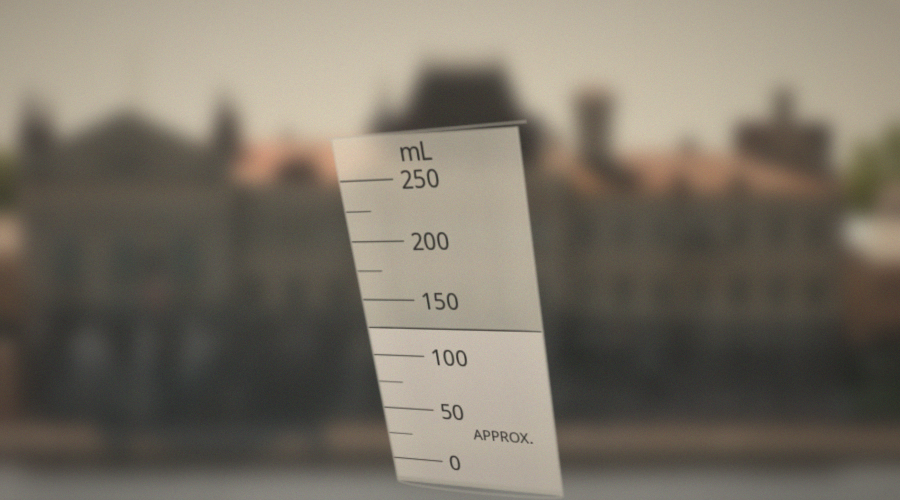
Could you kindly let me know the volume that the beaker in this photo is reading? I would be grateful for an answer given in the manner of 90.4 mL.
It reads 125 mL
